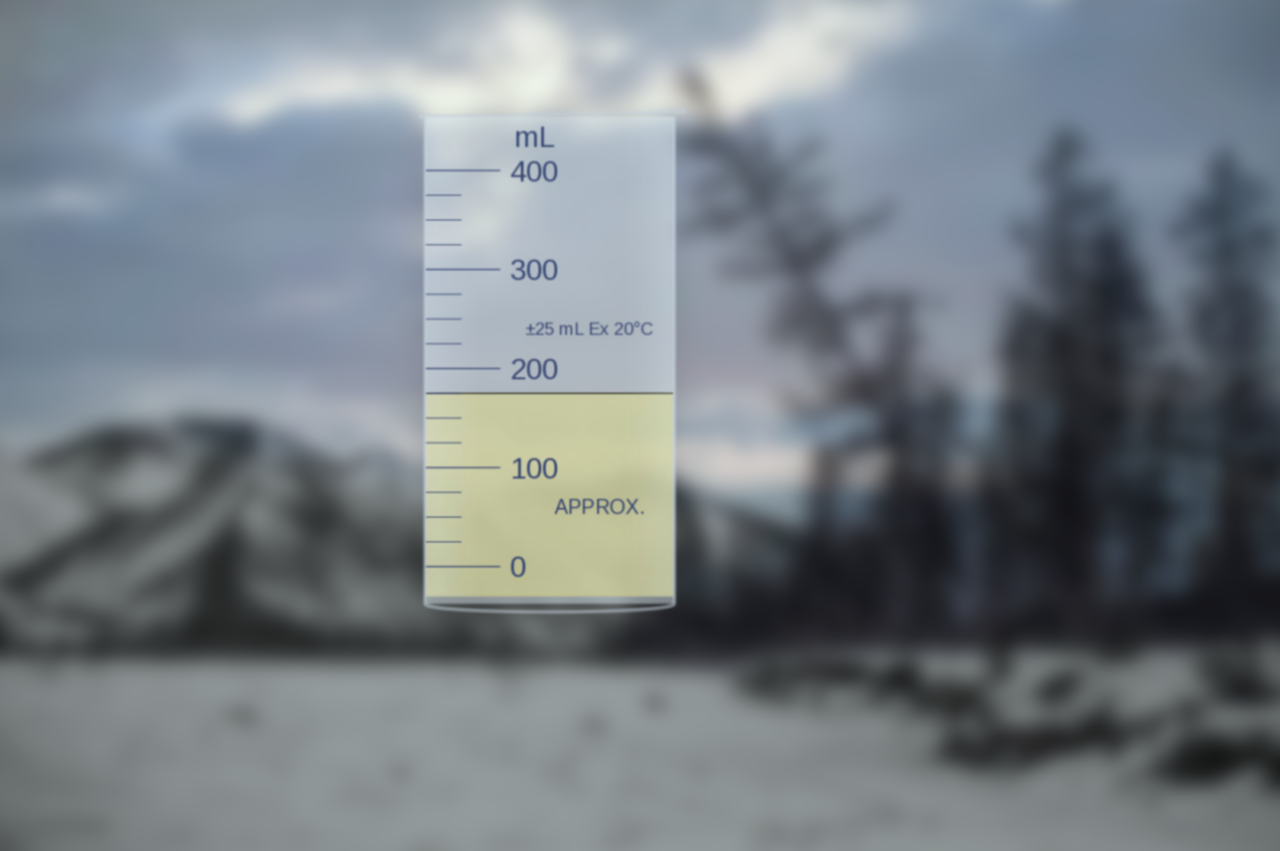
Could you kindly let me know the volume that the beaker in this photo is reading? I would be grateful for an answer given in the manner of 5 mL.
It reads 175 mL
